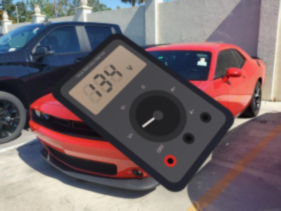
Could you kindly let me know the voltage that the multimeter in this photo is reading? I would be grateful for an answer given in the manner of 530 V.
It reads 134 V
